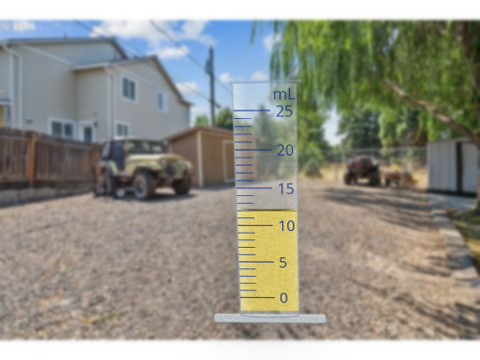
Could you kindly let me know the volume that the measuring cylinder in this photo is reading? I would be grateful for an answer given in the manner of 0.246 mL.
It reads 12 mL
